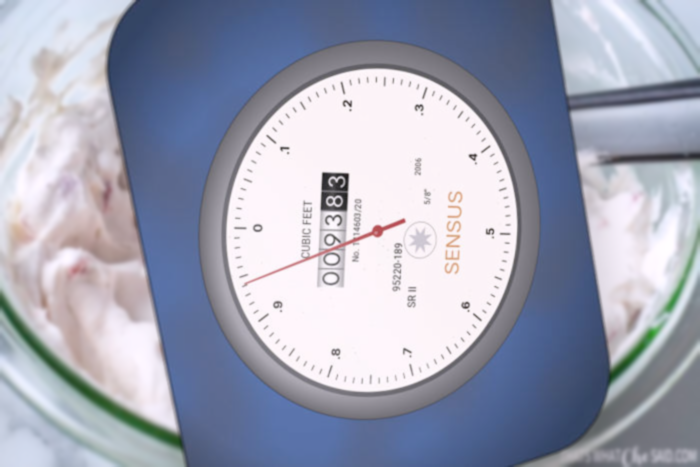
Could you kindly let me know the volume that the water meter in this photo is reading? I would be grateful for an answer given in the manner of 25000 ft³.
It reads 9382.94 ft³
